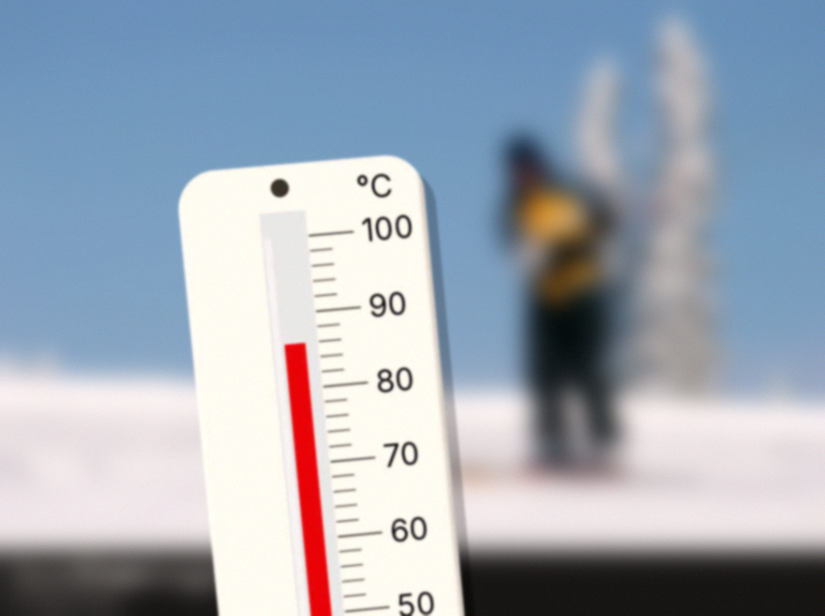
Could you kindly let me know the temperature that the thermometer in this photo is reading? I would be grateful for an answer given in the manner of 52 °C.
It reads 86 °C
